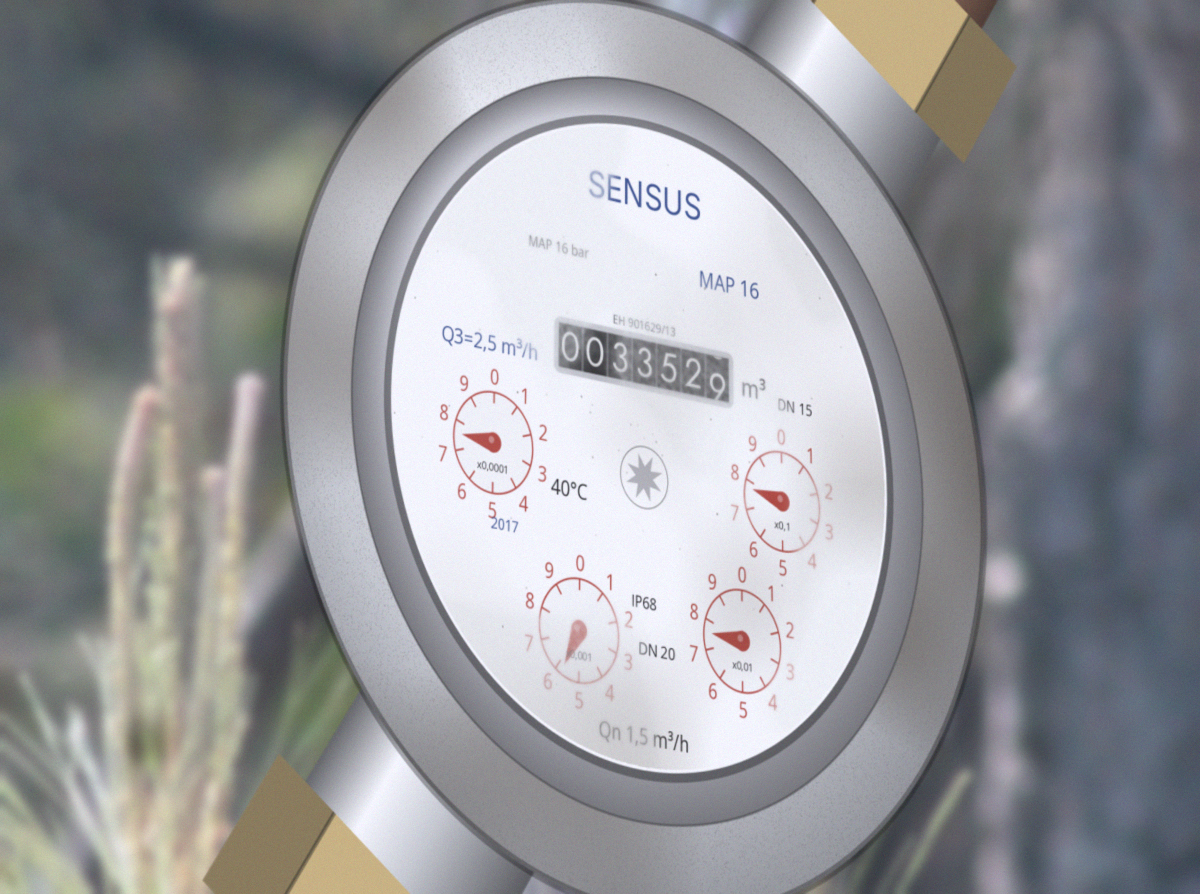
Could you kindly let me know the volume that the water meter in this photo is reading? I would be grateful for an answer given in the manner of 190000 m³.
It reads 33528.7757 m³
